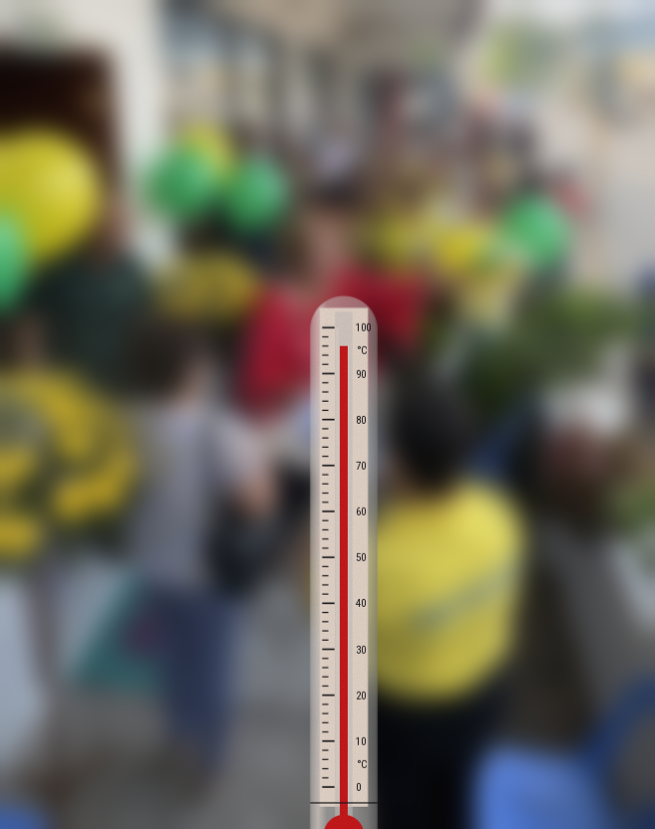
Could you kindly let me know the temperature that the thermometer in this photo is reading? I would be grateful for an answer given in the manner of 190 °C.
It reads 96 °C
